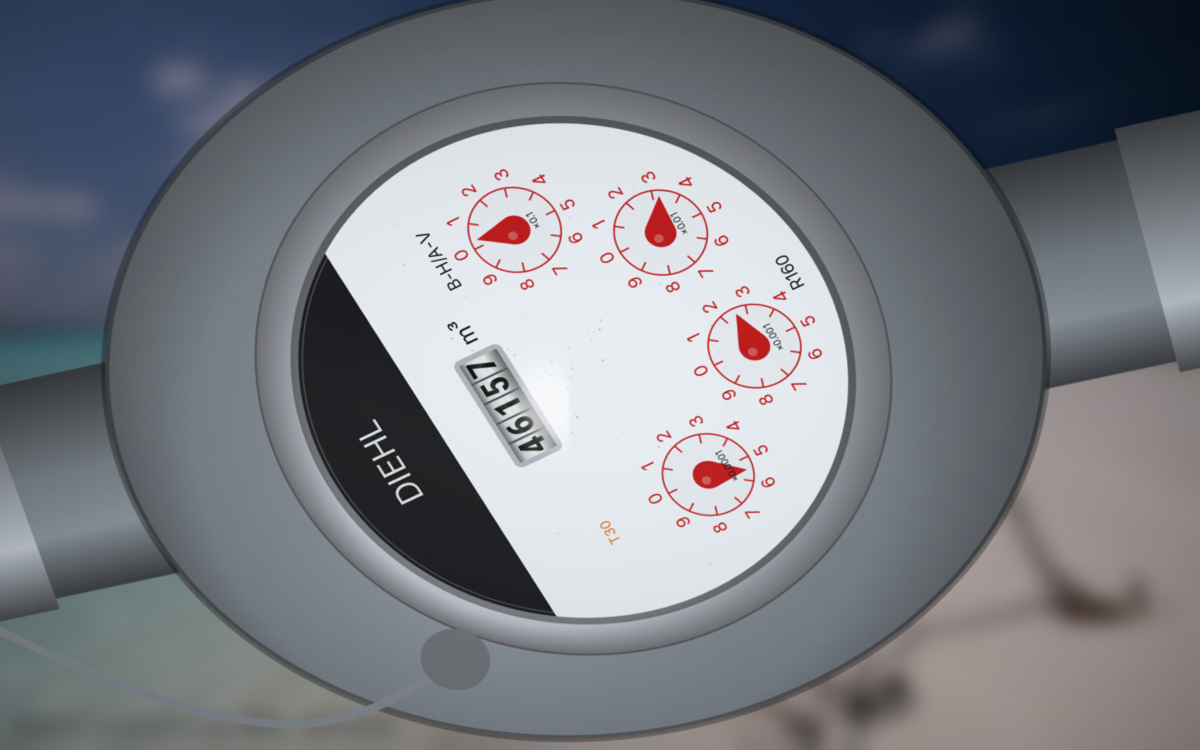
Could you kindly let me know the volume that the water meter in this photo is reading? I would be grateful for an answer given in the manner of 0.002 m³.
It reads 46157.0325 m³
